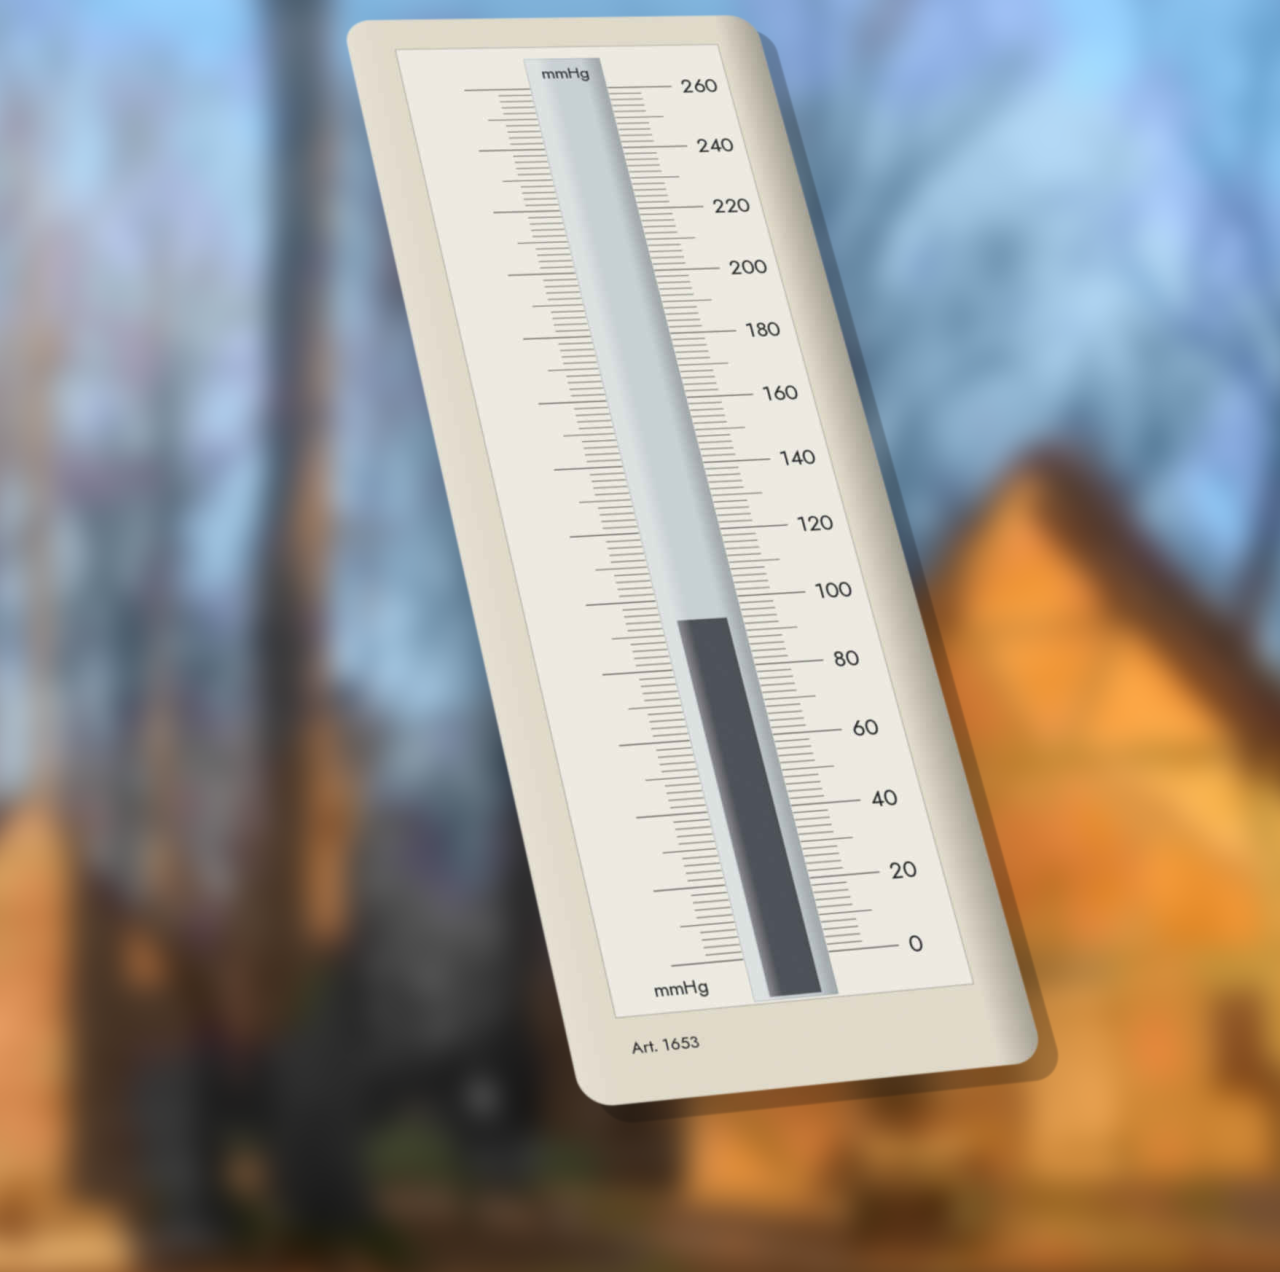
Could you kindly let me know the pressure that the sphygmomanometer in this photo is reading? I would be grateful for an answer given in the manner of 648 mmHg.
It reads 94 mmHg
